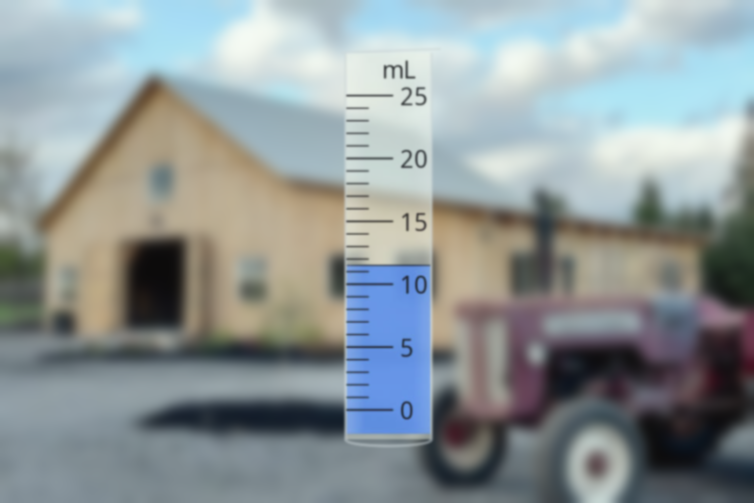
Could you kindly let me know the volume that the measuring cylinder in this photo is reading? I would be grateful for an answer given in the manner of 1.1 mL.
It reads 11.5 mL
